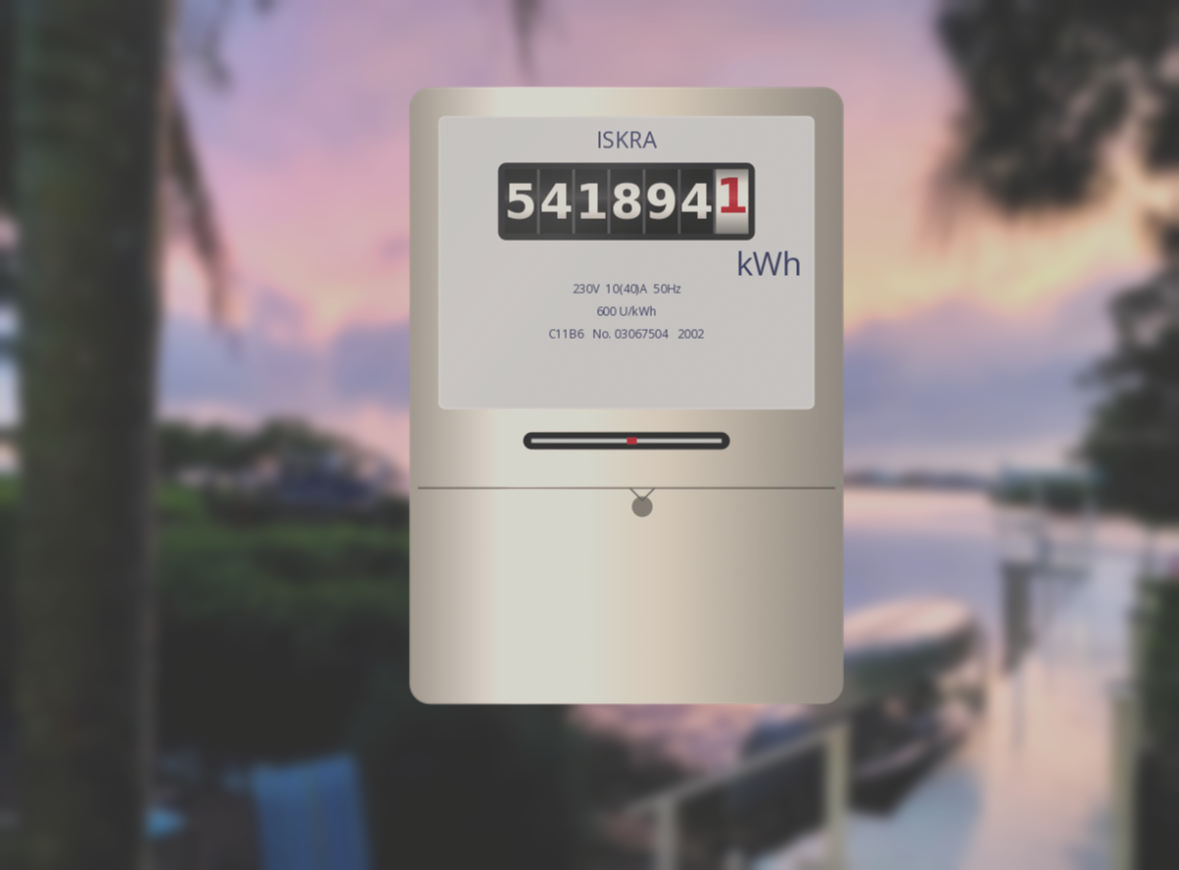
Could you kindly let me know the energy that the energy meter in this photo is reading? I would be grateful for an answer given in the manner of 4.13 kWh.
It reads 541894.1 kWh
